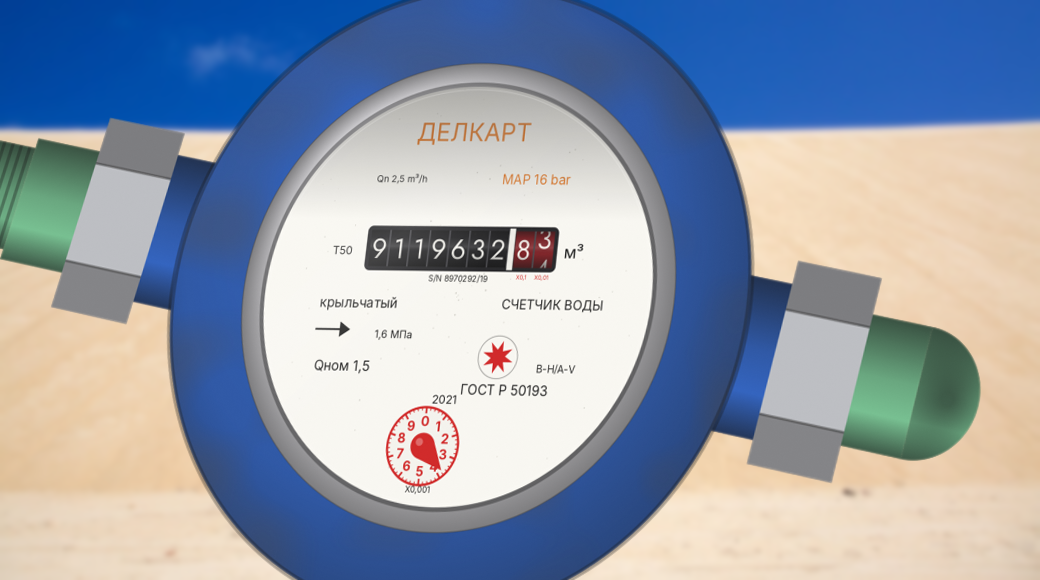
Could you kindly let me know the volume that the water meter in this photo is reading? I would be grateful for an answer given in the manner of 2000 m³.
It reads 9119632.833 m³
